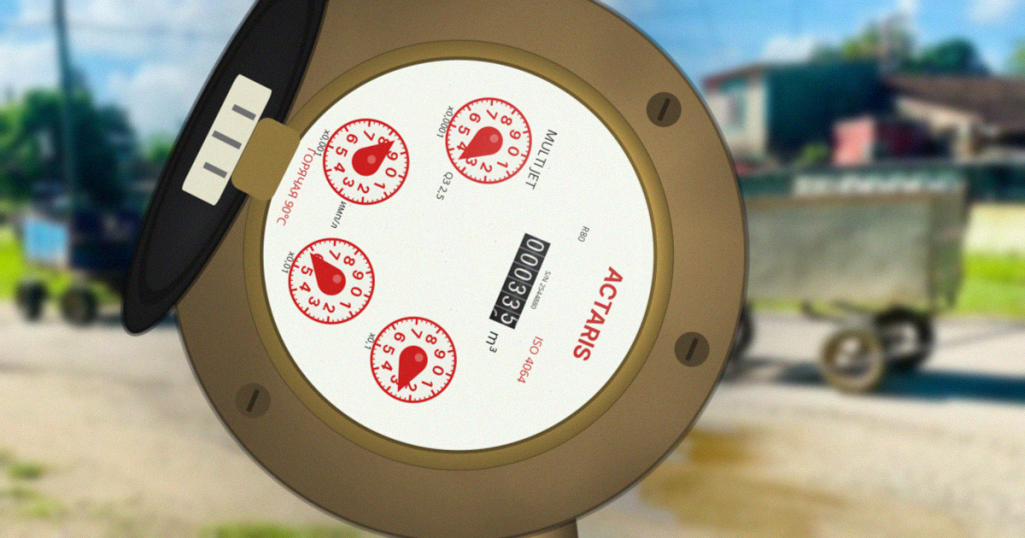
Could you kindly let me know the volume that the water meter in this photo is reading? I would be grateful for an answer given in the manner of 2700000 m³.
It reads 335.2583 m³
